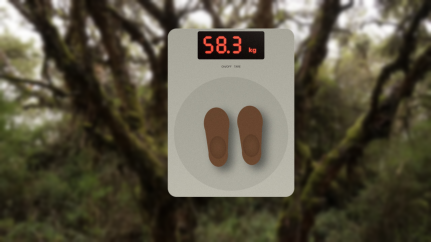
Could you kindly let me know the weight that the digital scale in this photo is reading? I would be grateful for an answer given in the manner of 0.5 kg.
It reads 58.3 kg
